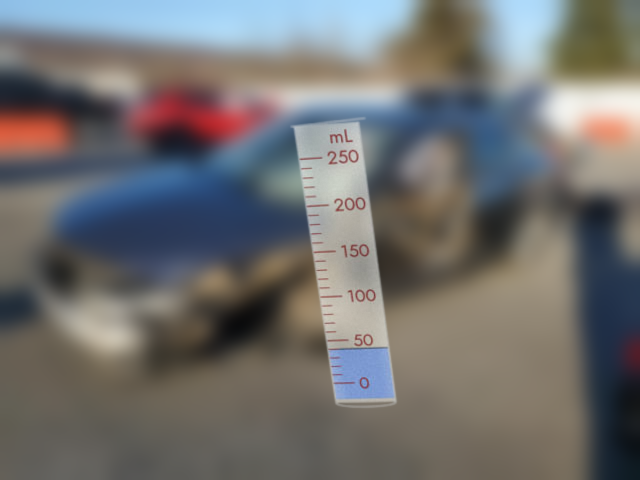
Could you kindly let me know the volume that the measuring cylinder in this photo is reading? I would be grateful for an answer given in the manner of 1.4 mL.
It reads 40 mL
